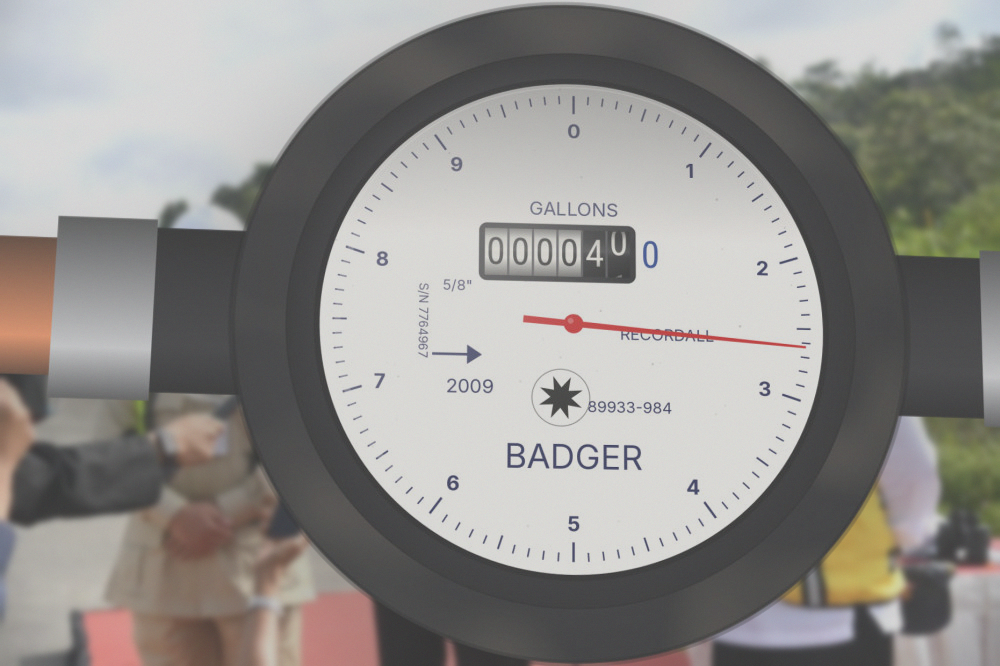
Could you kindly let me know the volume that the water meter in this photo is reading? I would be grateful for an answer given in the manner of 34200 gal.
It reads 402.6 gal
